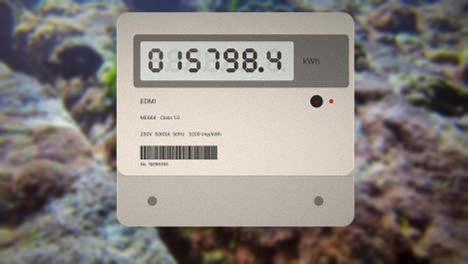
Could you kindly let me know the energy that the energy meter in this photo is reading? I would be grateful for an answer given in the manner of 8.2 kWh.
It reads 15798.4 kWh
